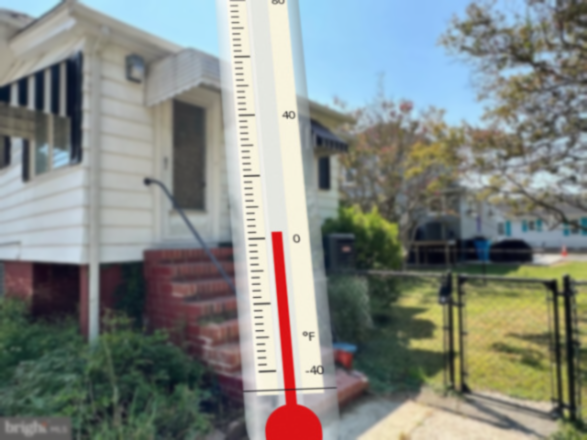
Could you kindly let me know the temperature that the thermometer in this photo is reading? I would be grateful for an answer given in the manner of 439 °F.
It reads 2 °F
